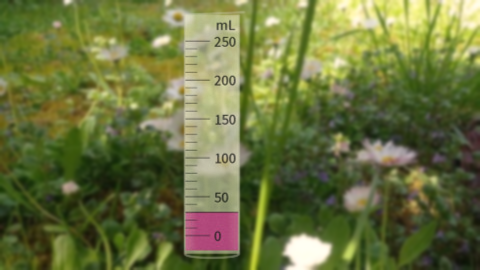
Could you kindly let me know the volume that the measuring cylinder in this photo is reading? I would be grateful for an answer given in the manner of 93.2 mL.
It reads 30 mL
